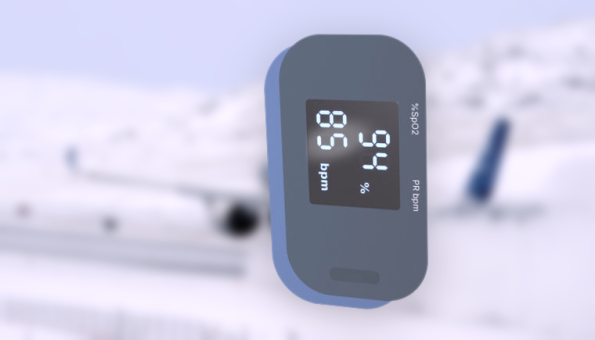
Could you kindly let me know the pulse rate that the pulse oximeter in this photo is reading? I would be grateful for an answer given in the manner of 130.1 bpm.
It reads 85 bpm
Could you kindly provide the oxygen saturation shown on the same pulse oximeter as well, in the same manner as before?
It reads 94 %
